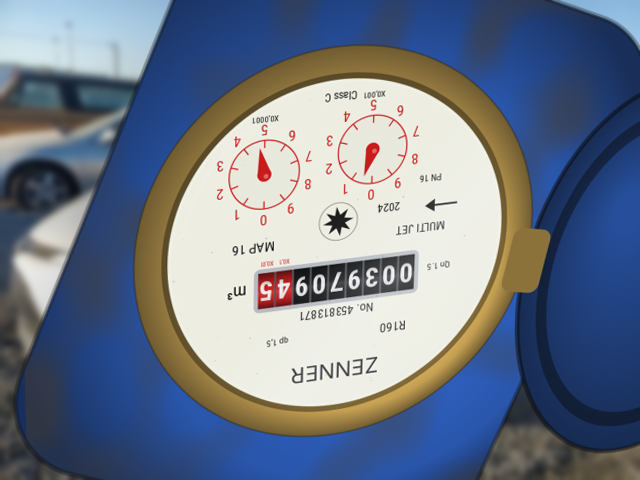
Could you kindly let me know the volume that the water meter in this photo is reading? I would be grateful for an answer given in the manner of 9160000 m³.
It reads 39709.4504 m³
